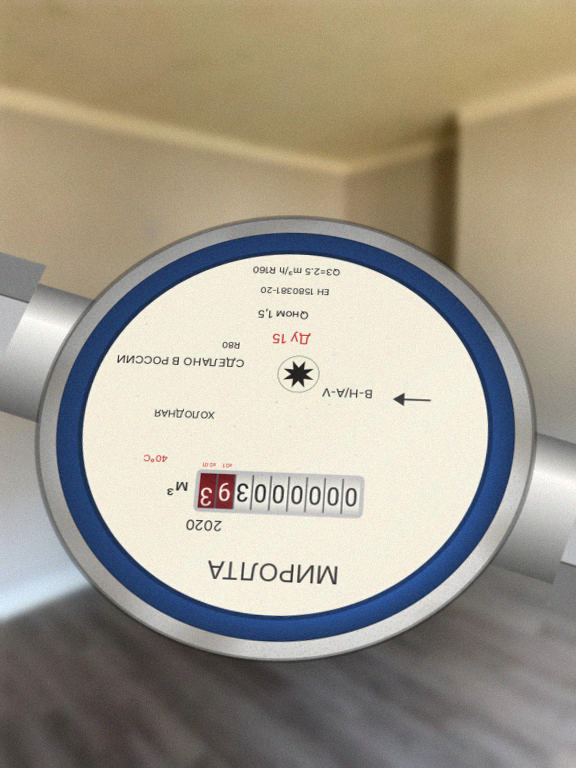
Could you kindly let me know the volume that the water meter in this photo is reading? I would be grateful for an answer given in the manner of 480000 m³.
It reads 3.93 m³
